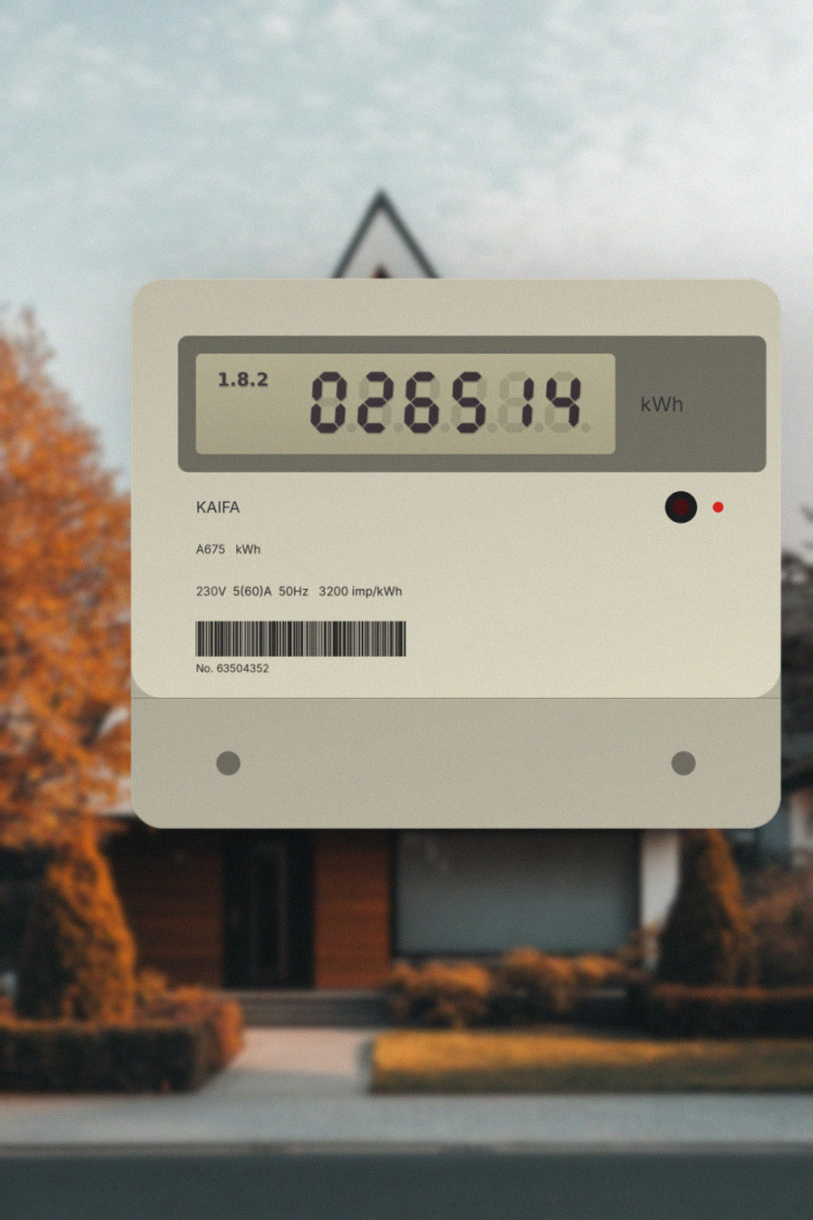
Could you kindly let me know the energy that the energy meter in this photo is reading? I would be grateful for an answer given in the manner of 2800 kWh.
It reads 26514 kWh
